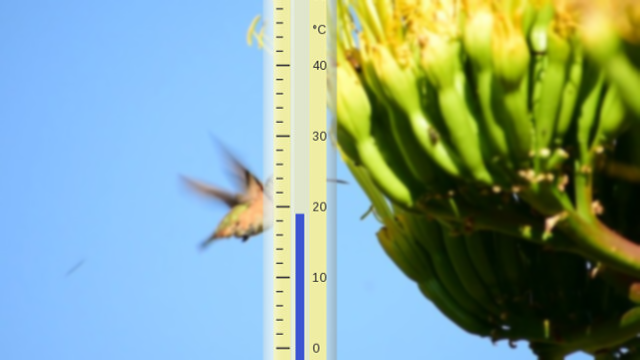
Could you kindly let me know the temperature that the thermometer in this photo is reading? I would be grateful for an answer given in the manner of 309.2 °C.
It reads 19 °C
